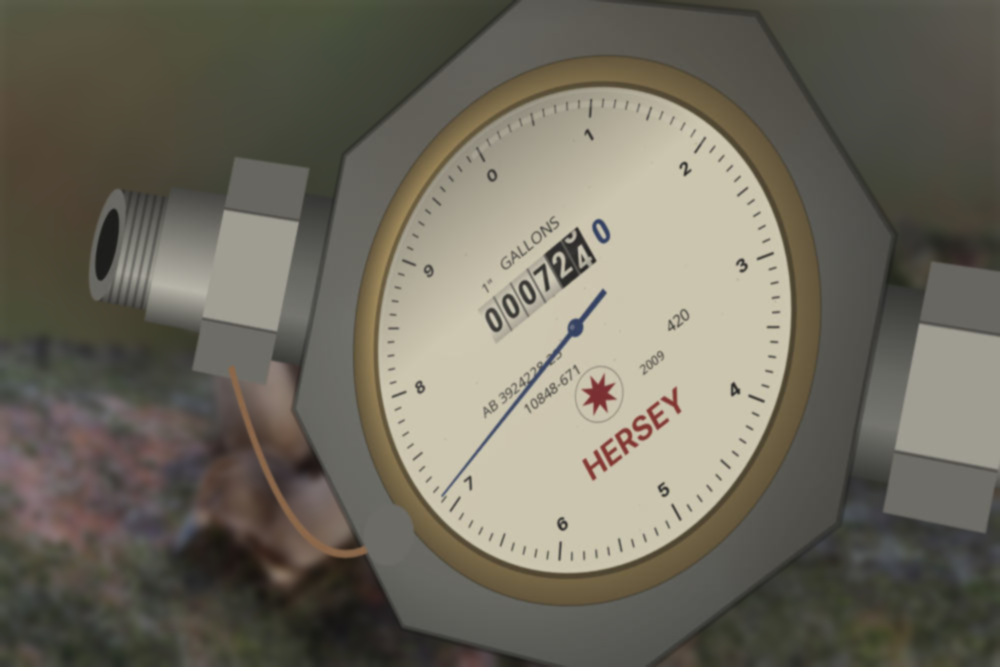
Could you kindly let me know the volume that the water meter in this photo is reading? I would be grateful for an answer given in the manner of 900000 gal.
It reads 7237.1 gal
